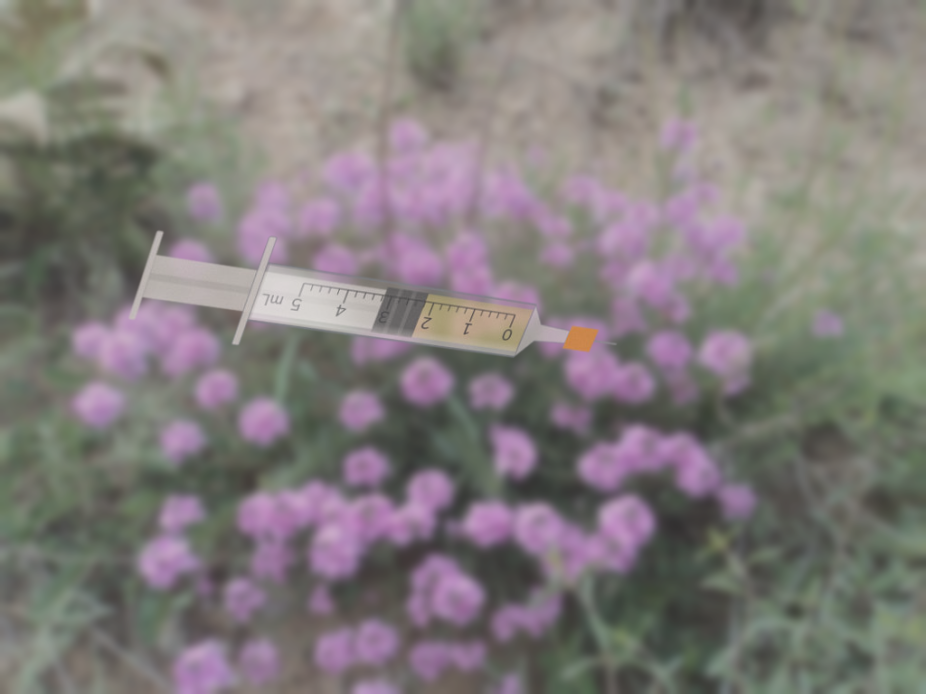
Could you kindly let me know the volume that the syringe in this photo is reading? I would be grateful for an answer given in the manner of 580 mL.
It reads 2.2 mL
